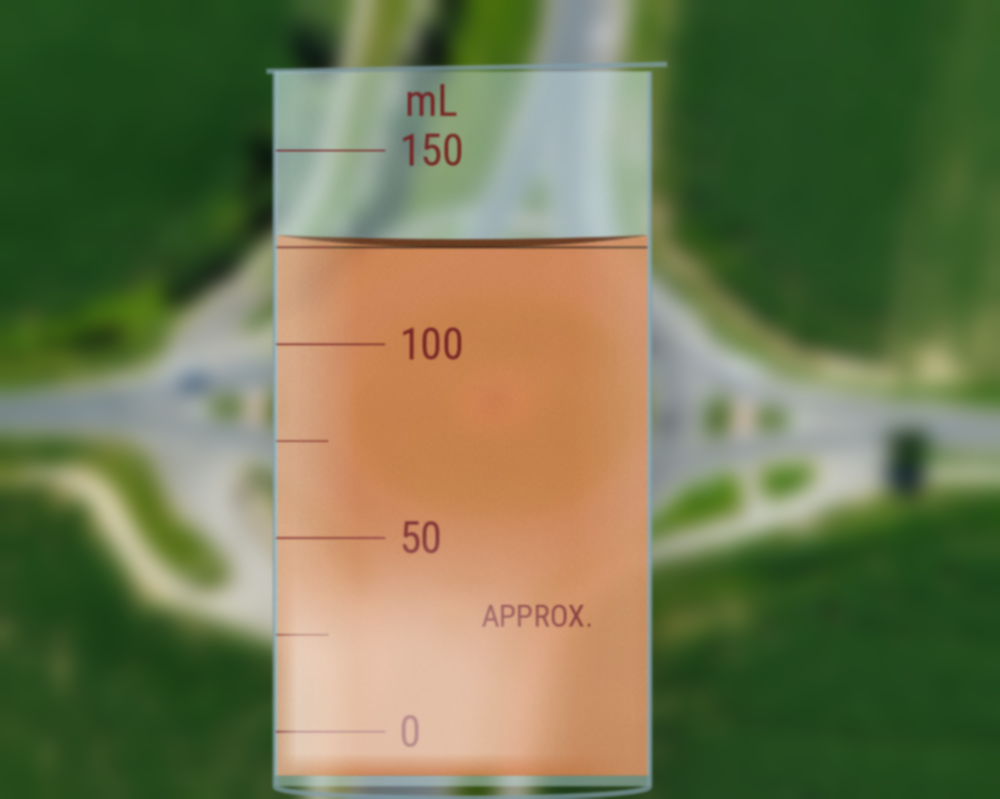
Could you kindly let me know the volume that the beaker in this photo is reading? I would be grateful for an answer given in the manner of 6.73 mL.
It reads 125 mL
